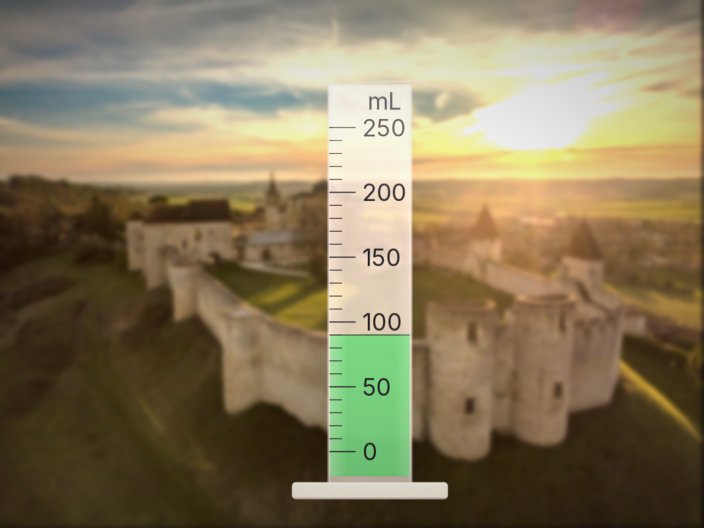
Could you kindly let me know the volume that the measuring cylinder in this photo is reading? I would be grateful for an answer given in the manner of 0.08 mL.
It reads 90 mL
